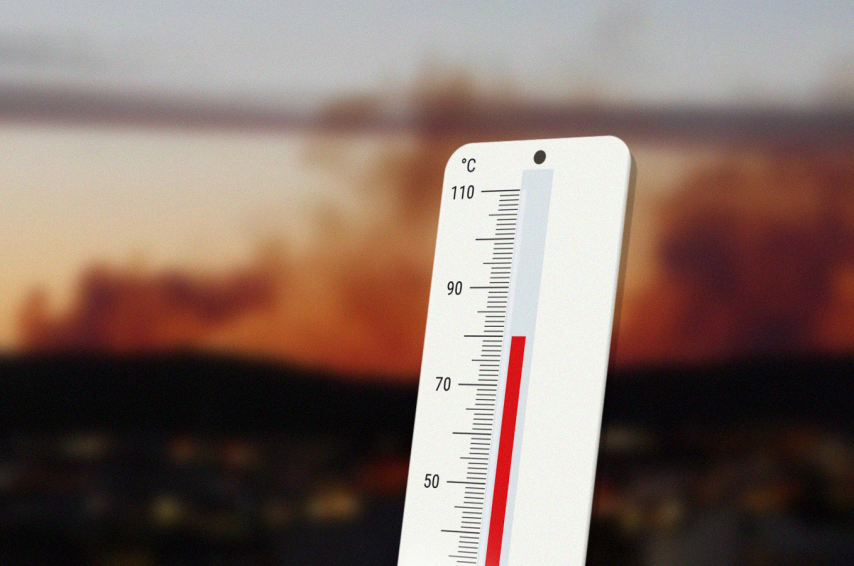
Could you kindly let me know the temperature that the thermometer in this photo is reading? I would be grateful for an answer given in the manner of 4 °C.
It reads 80 °C
